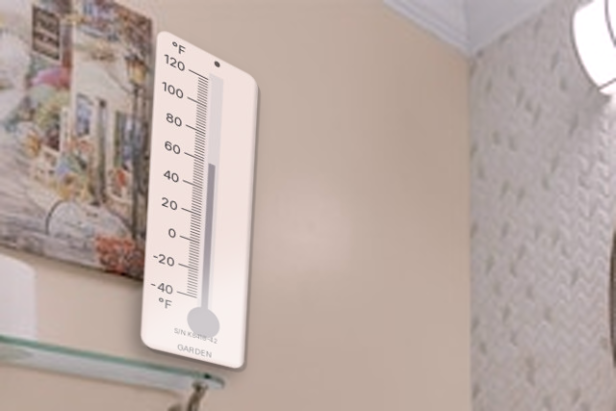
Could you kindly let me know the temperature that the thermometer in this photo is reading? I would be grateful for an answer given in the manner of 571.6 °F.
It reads 60 °F
